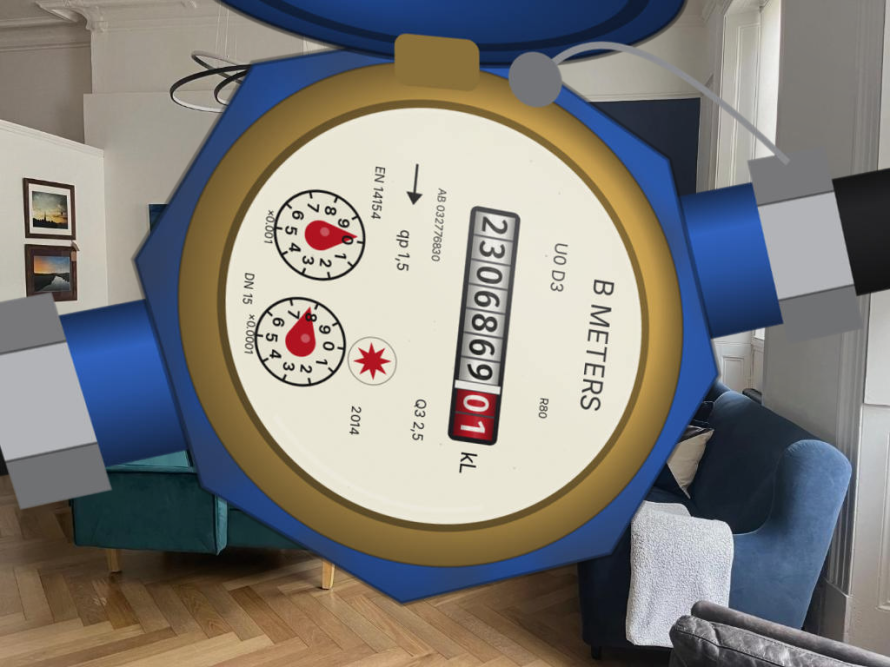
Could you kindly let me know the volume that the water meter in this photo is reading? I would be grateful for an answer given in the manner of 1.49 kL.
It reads 2306869.0097 kL
